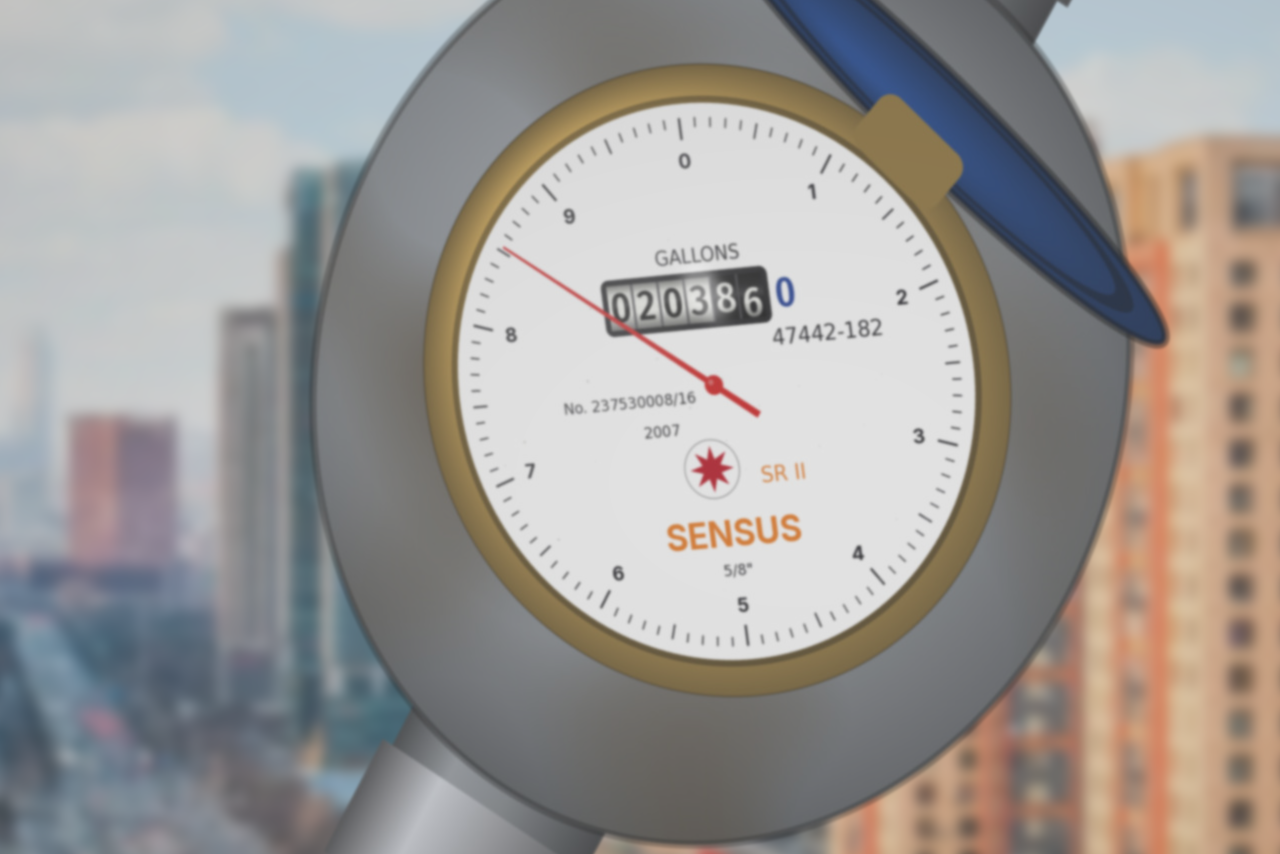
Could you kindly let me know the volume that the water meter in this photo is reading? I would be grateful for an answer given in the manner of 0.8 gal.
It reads 203858.5 gal
